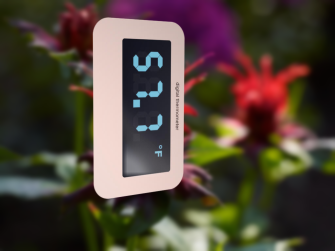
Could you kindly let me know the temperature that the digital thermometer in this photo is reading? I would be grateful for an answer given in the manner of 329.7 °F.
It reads 57.7 °F
